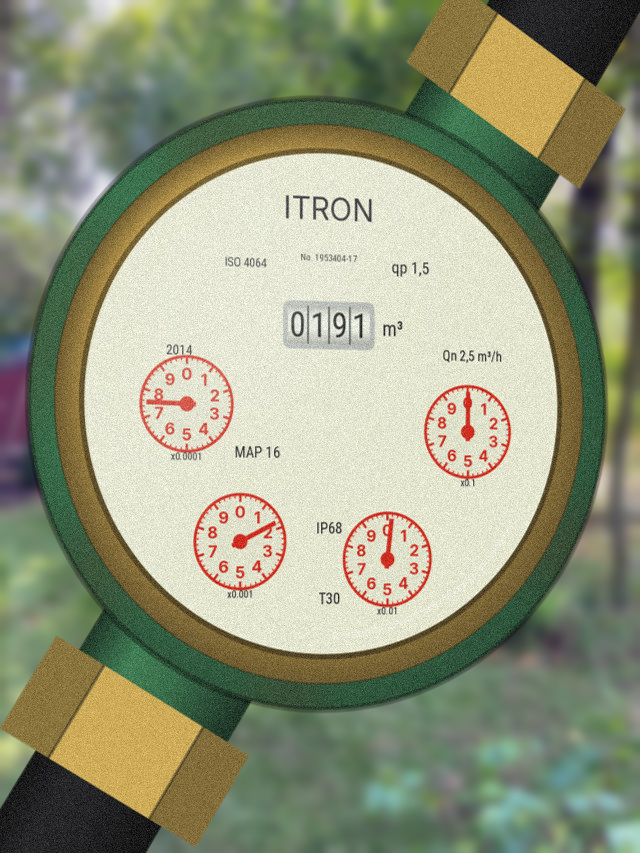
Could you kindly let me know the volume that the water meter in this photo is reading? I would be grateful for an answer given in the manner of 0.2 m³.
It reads 191.0017 m³
